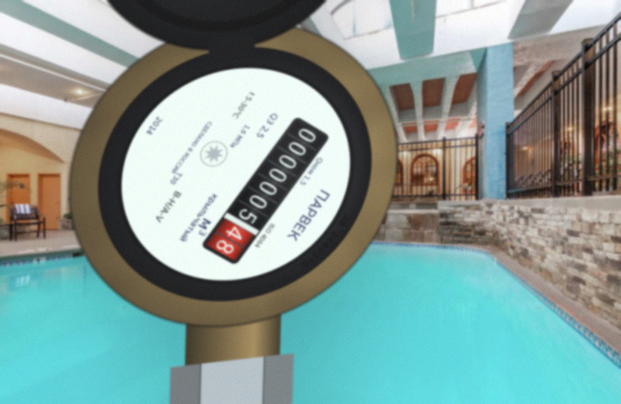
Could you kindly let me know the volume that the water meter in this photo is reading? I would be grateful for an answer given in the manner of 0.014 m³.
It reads 5.48 m³
